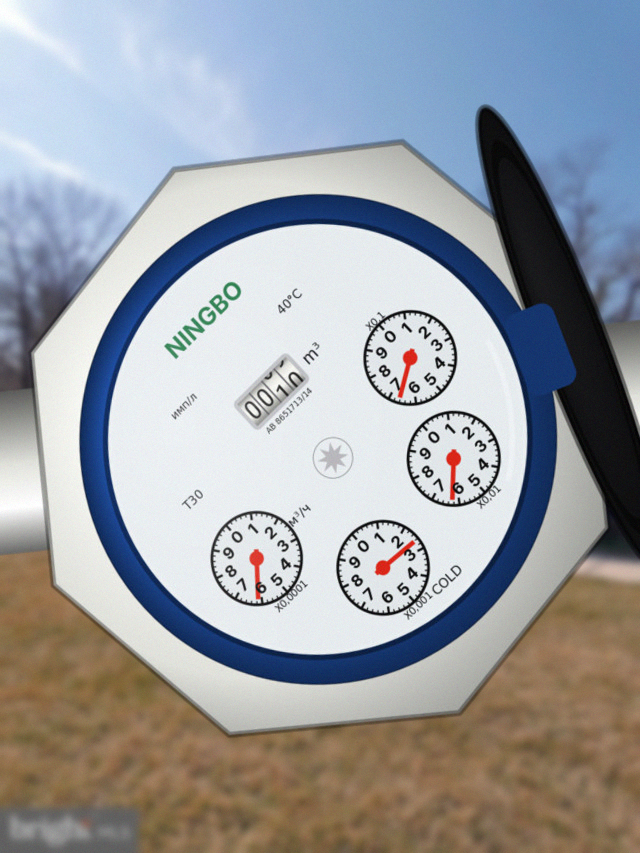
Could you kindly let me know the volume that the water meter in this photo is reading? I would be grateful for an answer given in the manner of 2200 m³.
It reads 9.6626 m³
